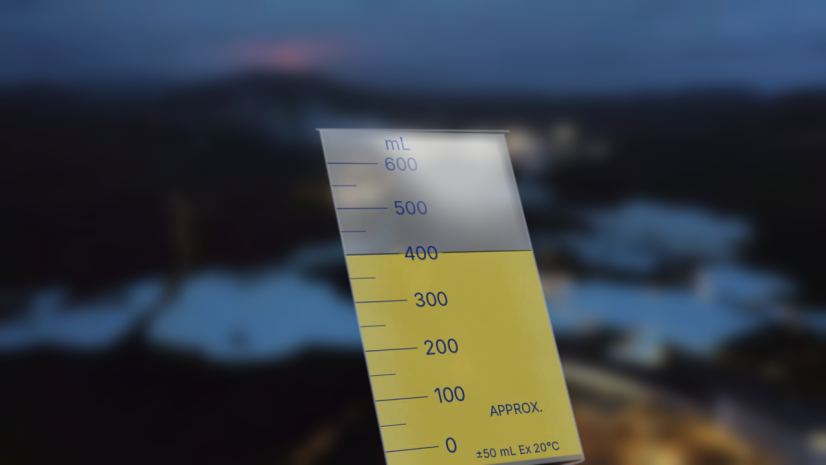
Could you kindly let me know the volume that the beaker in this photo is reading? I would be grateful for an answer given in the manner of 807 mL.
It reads 400 mL
